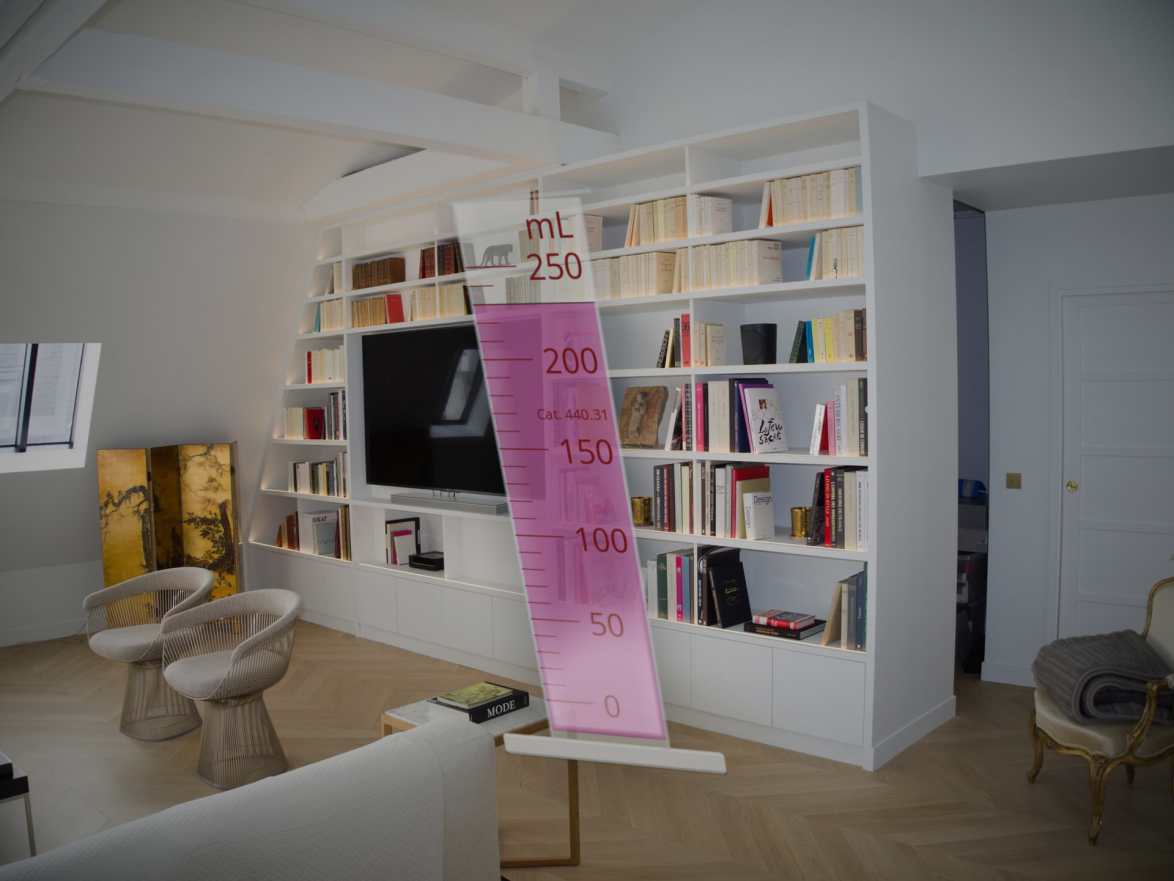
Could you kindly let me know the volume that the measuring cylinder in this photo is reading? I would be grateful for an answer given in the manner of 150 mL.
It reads 230 mL
